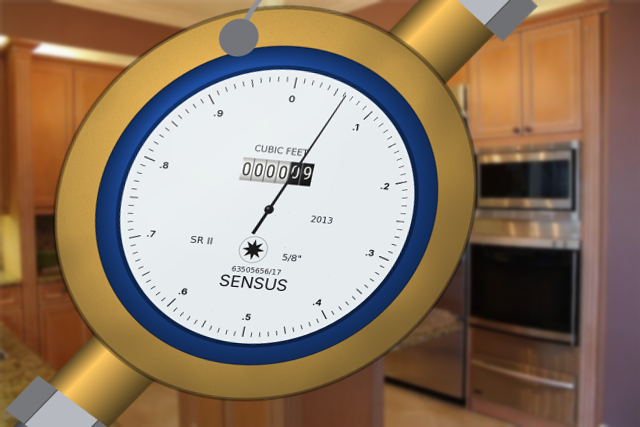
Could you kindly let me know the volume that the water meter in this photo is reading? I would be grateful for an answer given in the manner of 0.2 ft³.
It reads 9.06 ft³
